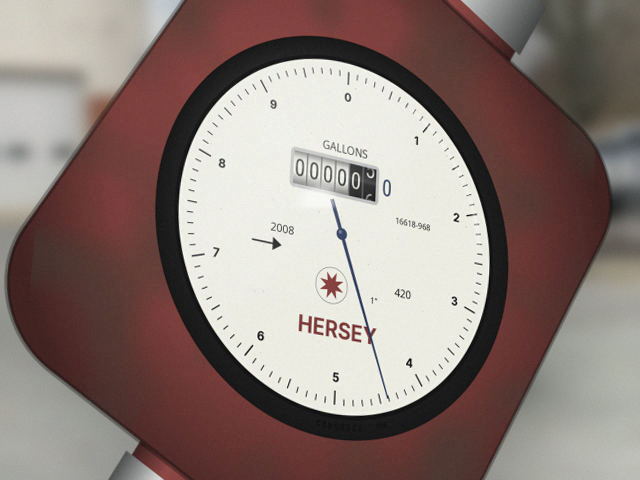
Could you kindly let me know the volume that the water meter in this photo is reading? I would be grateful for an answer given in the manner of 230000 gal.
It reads 54.4 gal
